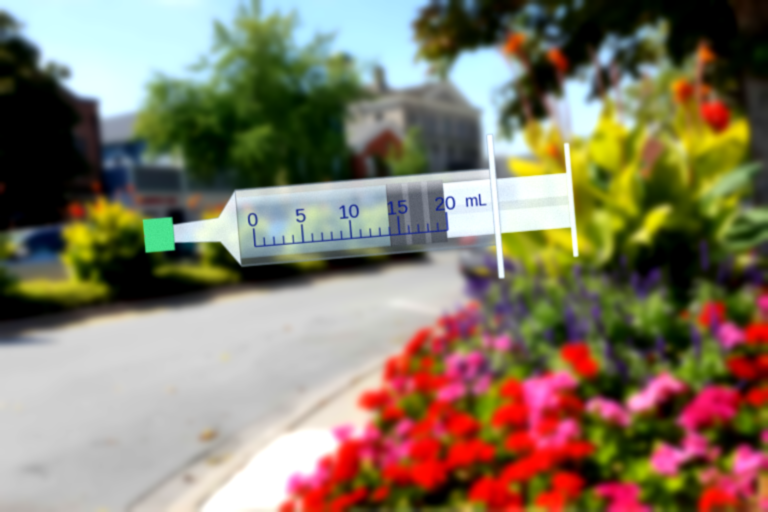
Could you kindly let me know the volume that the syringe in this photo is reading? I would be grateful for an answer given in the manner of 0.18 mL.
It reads 14 mL
